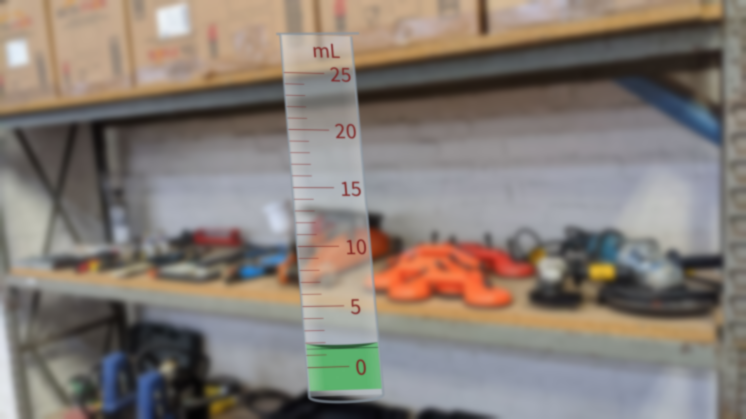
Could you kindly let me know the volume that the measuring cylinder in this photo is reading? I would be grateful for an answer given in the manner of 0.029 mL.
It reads 1.5 mL
